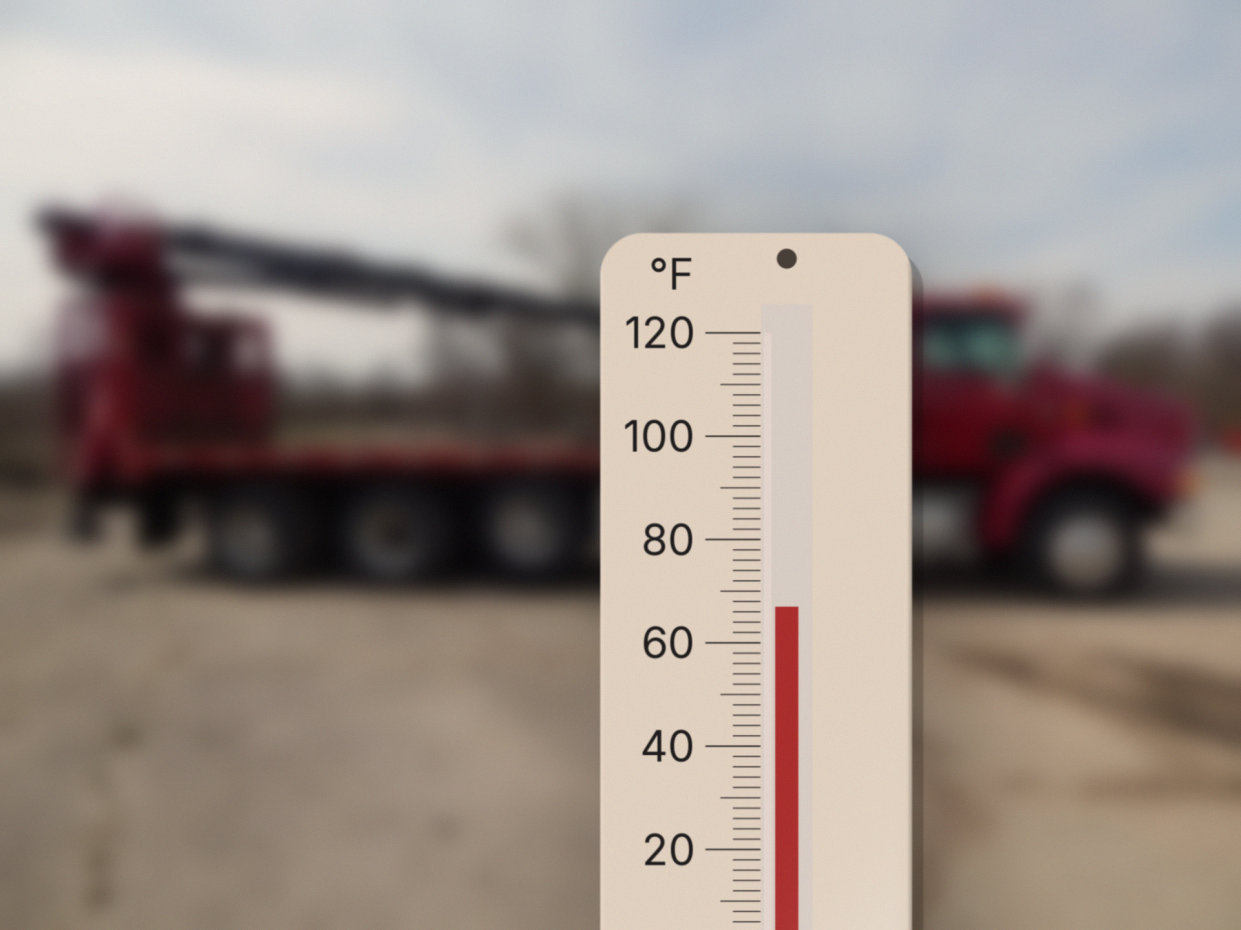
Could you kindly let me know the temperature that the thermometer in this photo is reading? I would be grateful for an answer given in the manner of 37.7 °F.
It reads 67 °F
